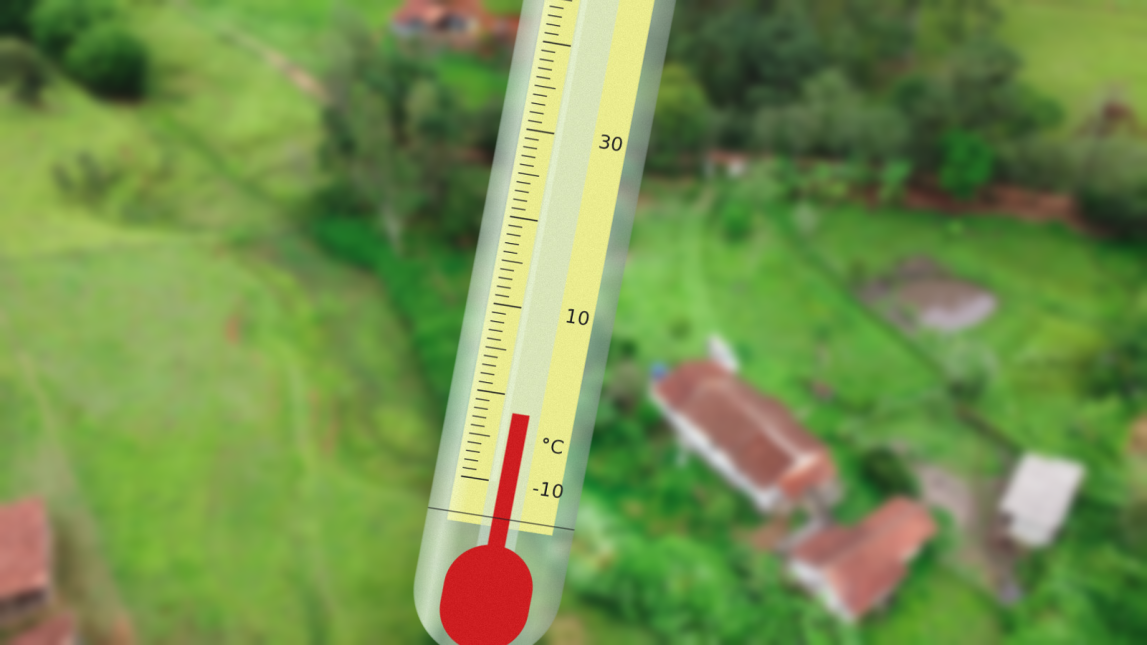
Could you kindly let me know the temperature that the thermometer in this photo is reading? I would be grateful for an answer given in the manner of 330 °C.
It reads -2 °C
